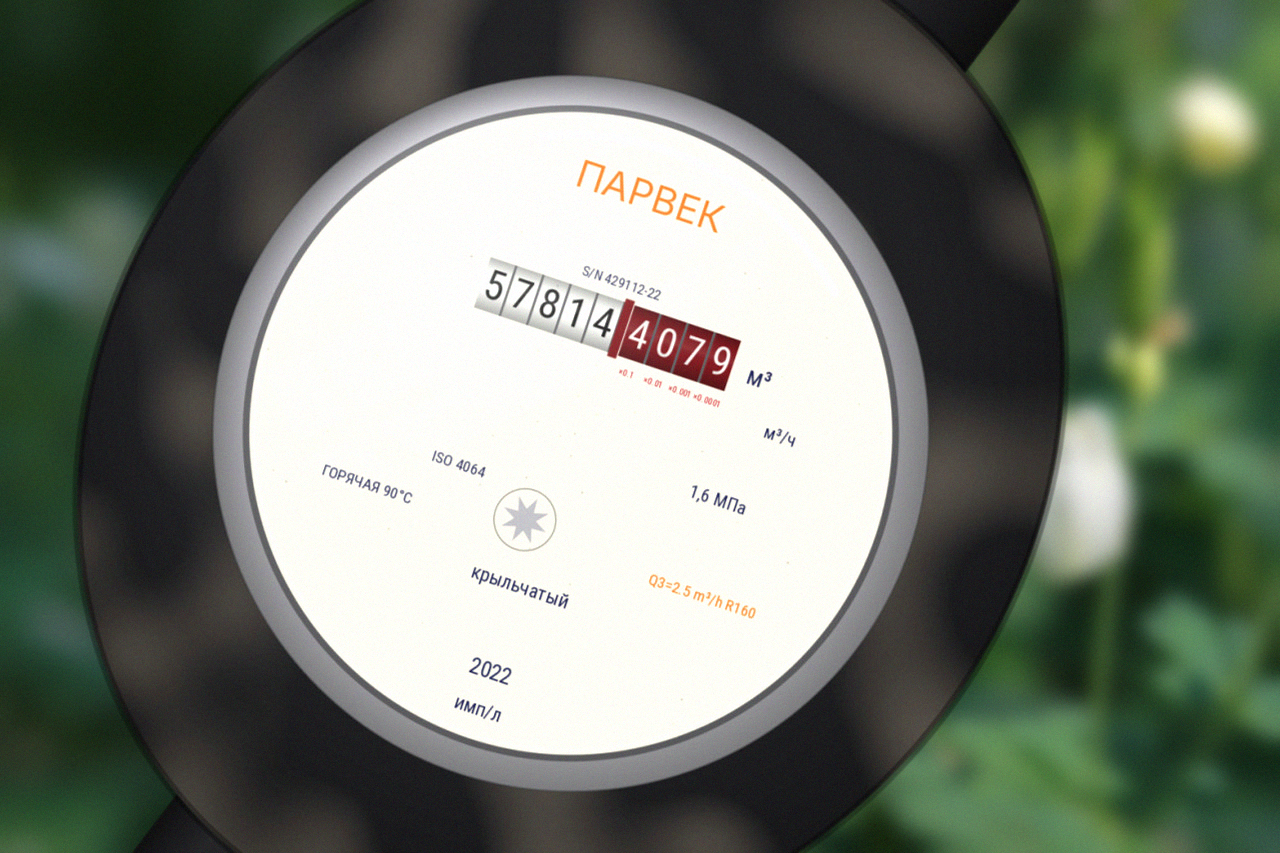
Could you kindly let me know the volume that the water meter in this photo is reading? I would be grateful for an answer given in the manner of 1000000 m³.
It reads 57814.4079 m³
